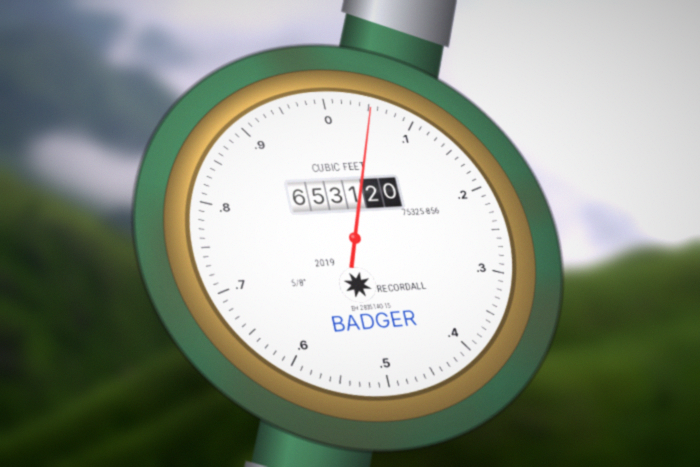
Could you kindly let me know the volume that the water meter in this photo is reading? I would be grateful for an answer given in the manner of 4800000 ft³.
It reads 653120.05 ft³
